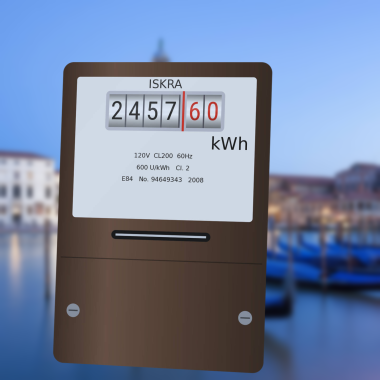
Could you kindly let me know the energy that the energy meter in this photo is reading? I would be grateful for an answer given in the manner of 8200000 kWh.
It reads 2457.60 kWh
